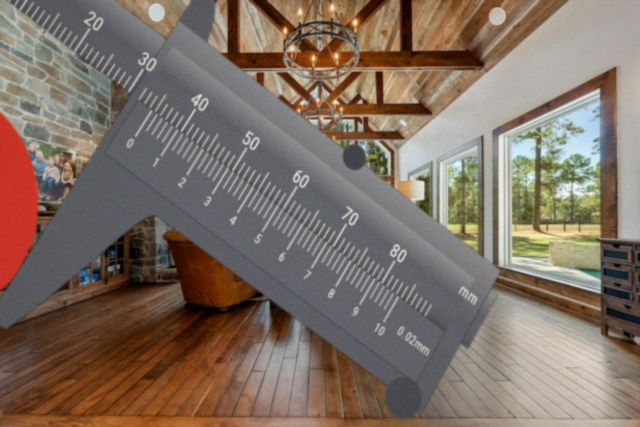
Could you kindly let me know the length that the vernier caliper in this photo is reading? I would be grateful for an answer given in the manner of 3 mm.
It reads 34.5 mm
